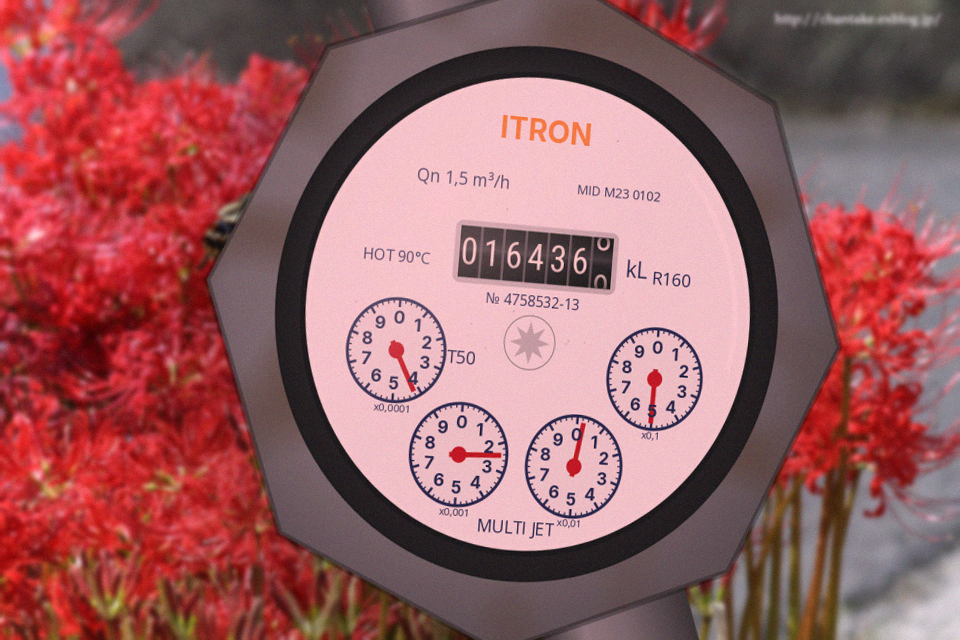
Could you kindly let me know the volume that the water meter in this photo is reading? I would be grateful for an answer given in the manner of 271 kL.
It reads 164368.5024 kL
